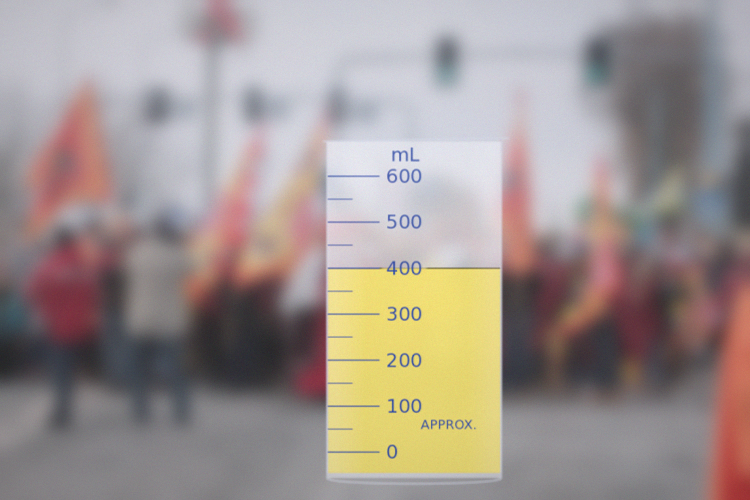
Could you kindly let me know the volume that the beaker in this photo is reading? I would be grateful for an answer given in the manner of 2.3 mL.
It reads 400 mL
